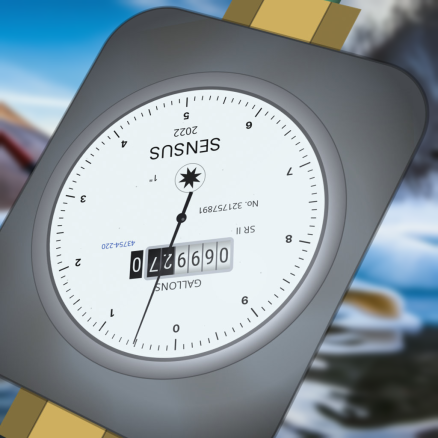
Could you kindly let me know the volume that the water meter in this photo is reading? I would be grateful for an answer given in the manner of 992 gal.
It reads 699270.5 gal
